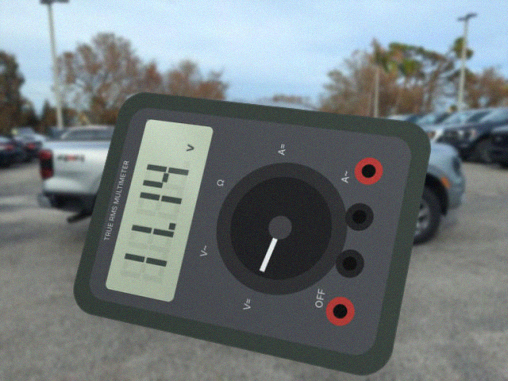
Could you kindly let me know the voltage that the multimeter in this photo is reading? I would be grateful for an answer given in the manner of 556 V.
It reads 11.14 V
